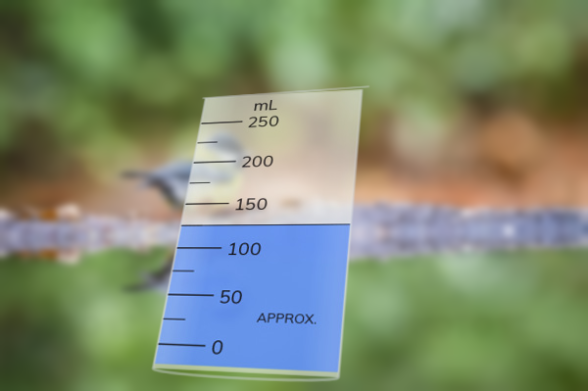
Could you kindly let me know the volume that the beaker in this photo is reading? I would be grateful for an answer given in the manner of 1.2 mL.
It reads 125 mL
